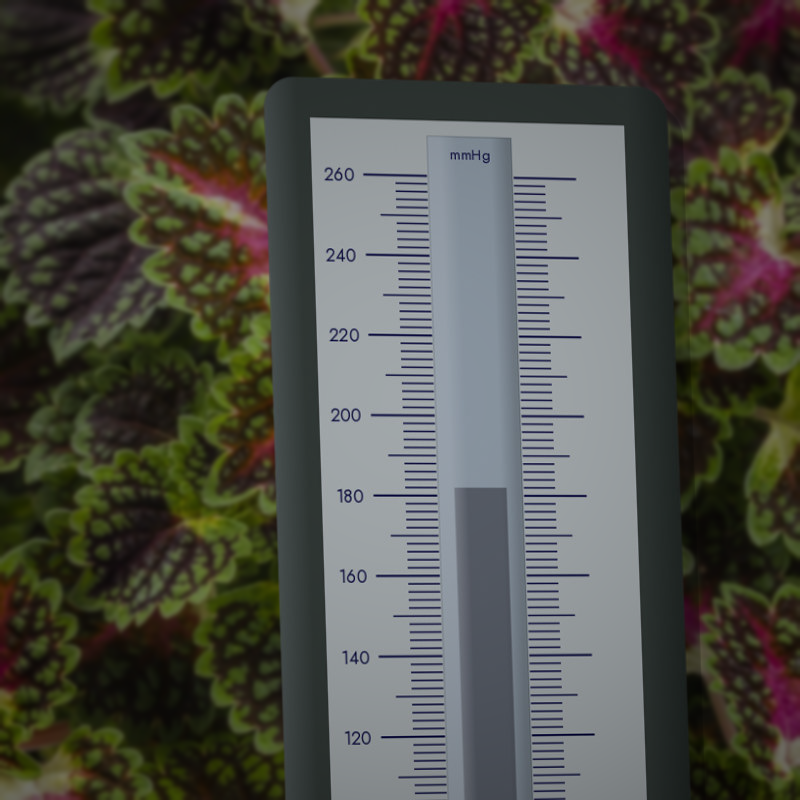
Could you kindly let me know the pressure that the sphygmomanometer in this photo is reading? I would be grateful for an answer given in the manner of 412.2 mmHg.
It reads 182 mmHg
